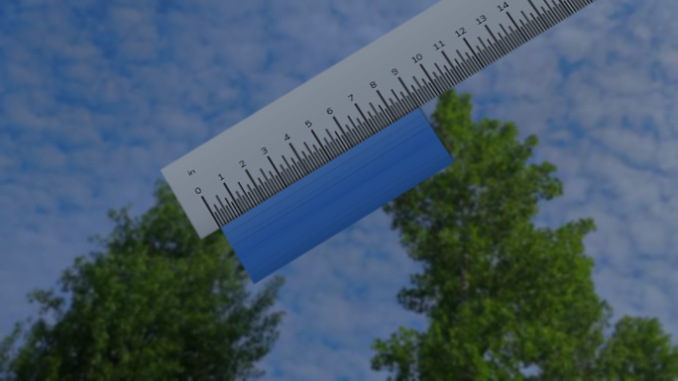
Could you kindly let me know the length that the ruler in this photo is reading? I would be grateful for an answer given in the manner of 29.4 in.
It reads 9 in
